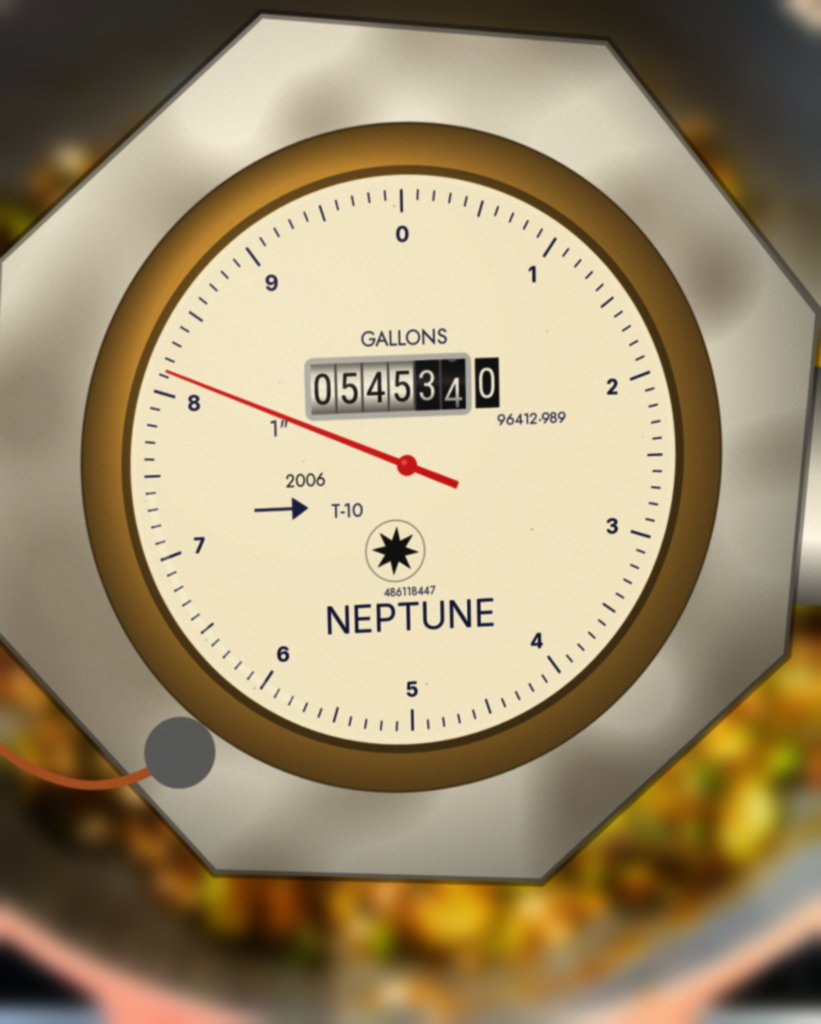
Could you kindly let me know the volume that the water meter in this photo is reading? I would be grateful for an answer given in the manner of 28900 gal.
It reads 545338.1 gal
